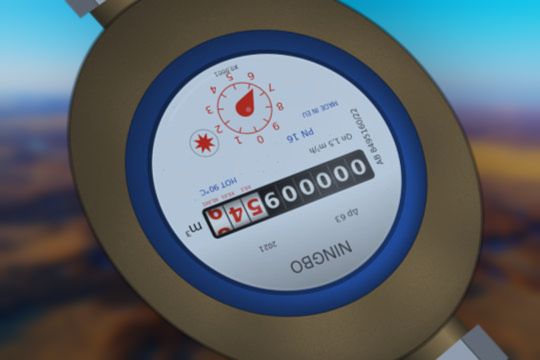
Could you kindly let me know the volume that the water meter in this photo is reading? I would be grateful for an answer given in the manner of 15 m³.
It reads 9.5486 m³
